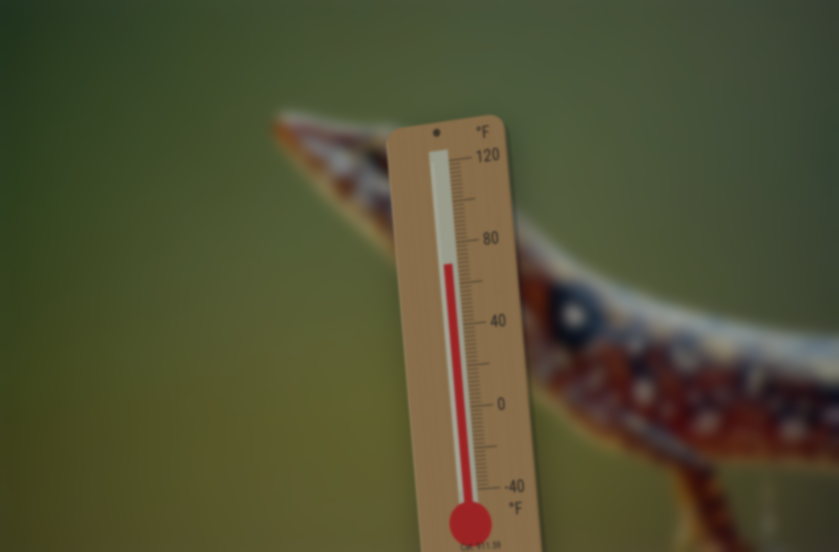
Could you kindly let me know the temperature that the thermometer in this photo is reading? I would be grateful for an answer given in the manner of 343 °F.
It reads 70 °F
